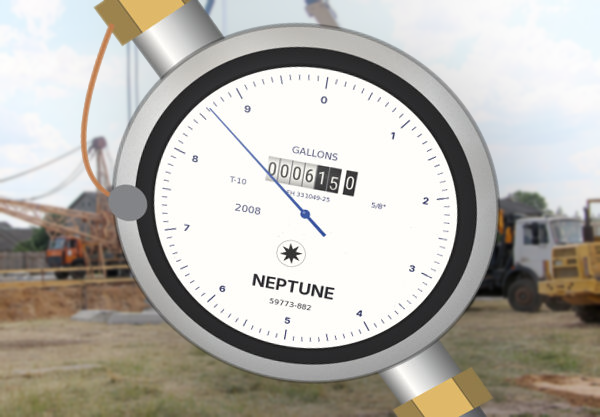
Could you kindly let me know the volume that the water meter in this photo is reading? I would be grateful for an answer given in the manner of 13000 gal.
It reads 6148.6 gal
